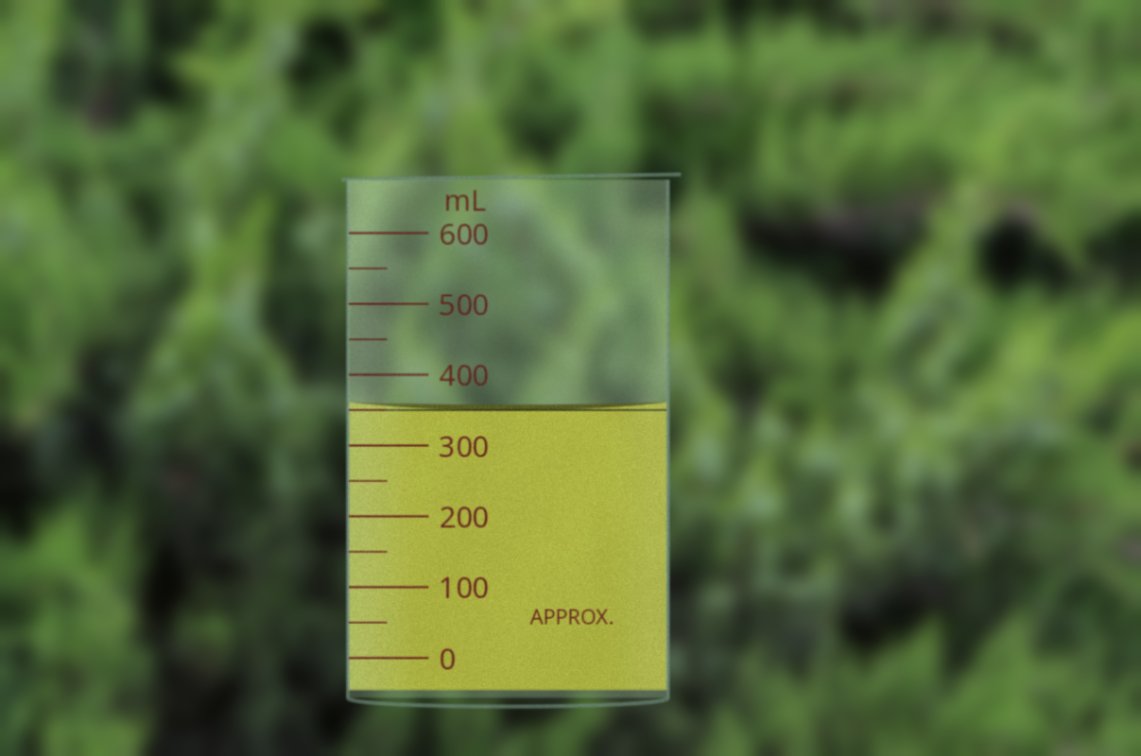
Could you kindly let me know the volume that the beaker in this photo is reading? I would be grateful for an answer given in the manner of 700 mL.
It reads 350 mL
